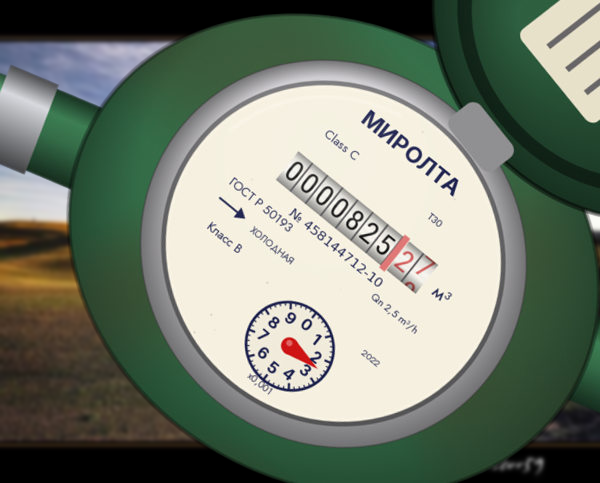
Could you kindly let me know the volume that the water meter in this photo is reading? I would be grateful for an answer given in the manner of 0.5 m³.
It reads 825.272 m³
